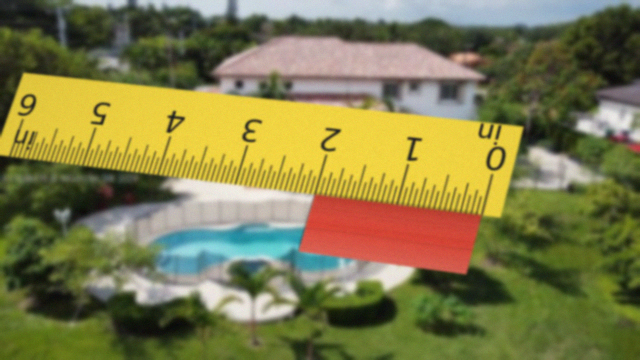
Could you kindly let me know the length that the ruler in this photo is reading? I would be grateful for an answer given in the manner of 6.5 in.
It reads 2 in
